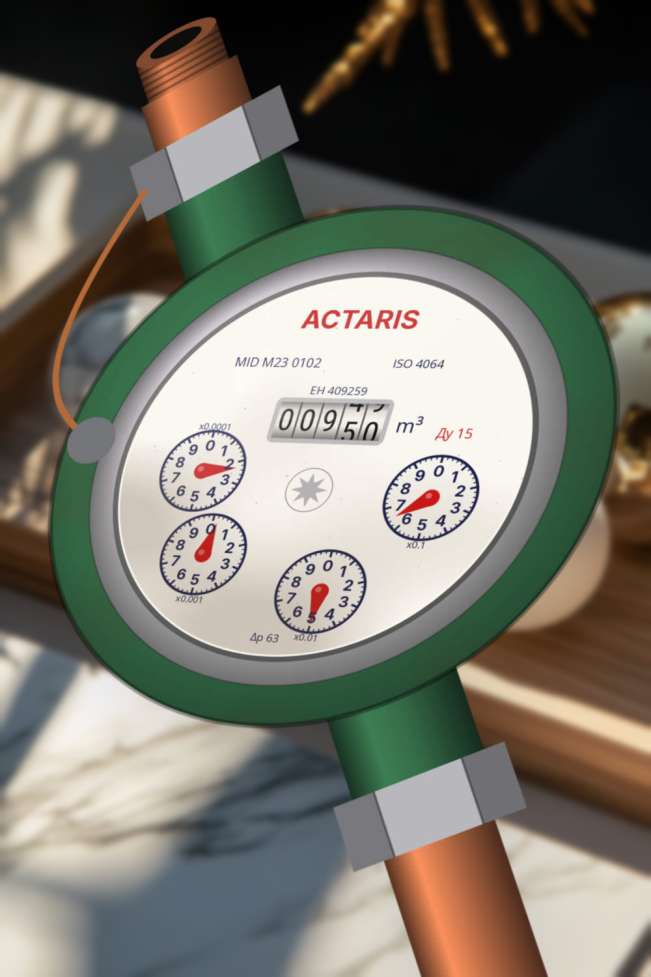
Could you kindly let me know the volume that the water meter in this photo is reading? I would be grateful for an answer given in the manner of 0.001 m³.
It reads 949.6502 m³
